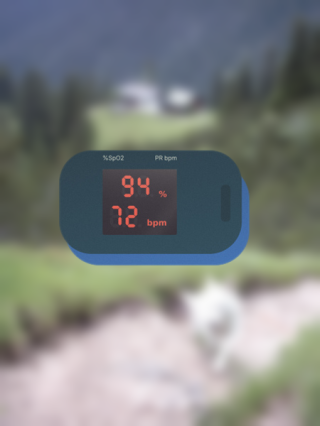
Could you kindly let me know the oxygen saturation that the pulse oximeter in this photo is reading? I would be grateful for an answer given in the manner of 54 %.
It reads 94 %
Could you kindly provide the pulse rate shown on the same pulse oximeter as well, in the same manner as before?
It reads 72 bpm
